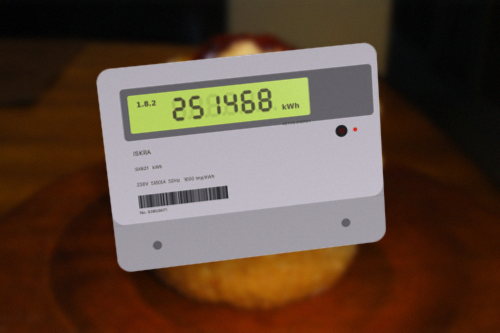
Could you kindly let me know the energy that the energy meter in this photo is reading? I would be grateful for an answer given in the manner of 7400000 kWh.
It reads 251468 kWh
